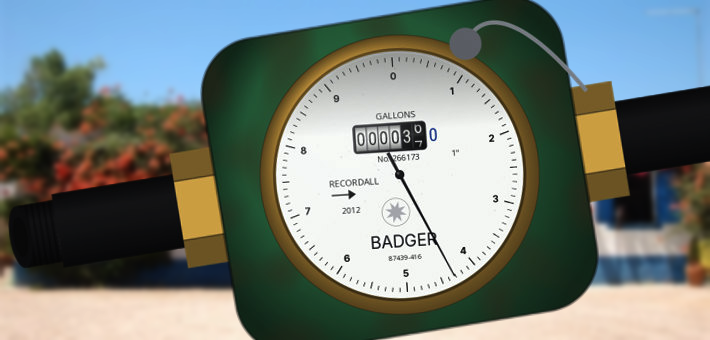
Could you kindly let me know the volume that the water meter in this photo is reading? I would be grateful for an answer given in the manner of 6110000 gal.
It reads 364.3 gal
